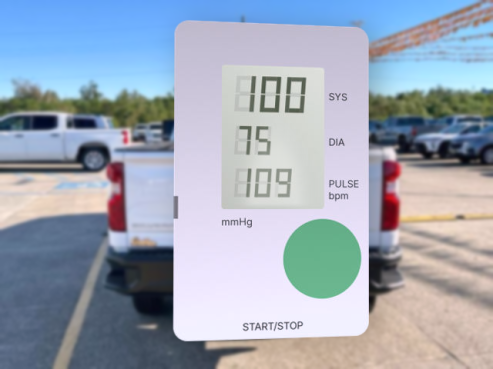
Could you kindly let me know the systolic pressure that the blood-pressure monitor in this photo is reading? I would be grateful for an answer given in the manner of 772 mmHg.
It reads 100 mmHg
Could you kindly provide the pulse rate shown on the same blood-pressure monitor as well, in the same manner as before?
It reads 109 bpm
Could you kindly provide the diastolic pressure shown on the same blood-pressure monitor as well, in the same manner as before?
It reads 75 mmHg
